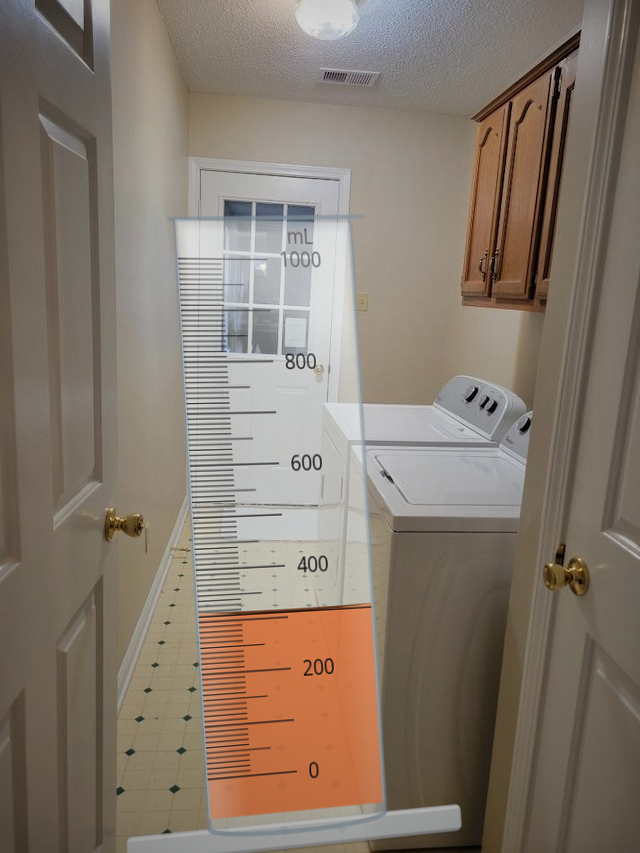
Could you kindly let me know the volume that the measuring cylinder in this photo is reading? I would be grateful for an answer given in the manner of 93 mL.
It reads 310 mL
